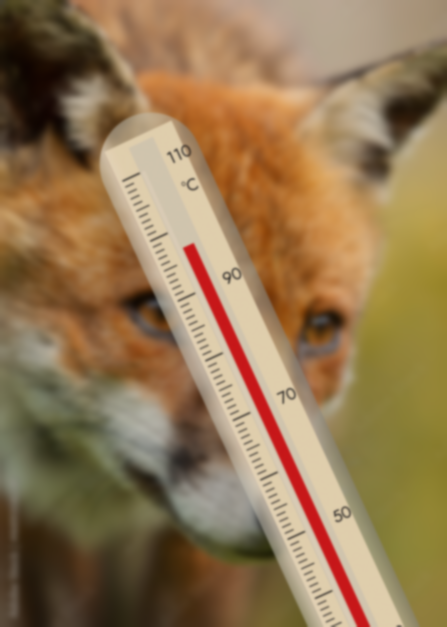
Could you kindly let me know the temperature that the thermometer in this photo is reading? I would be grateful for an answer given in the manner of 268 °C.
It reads 97 °C
